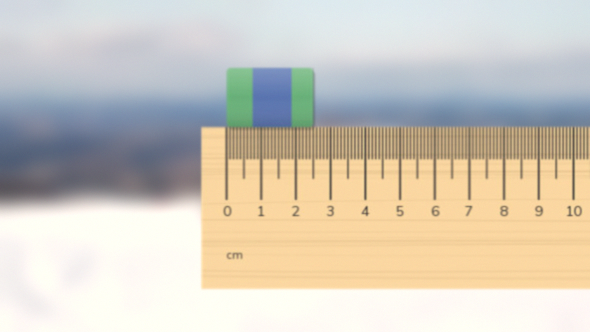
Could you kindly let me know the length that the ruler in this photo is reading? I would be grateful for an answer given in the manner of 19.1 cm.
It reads 2.5 cm
